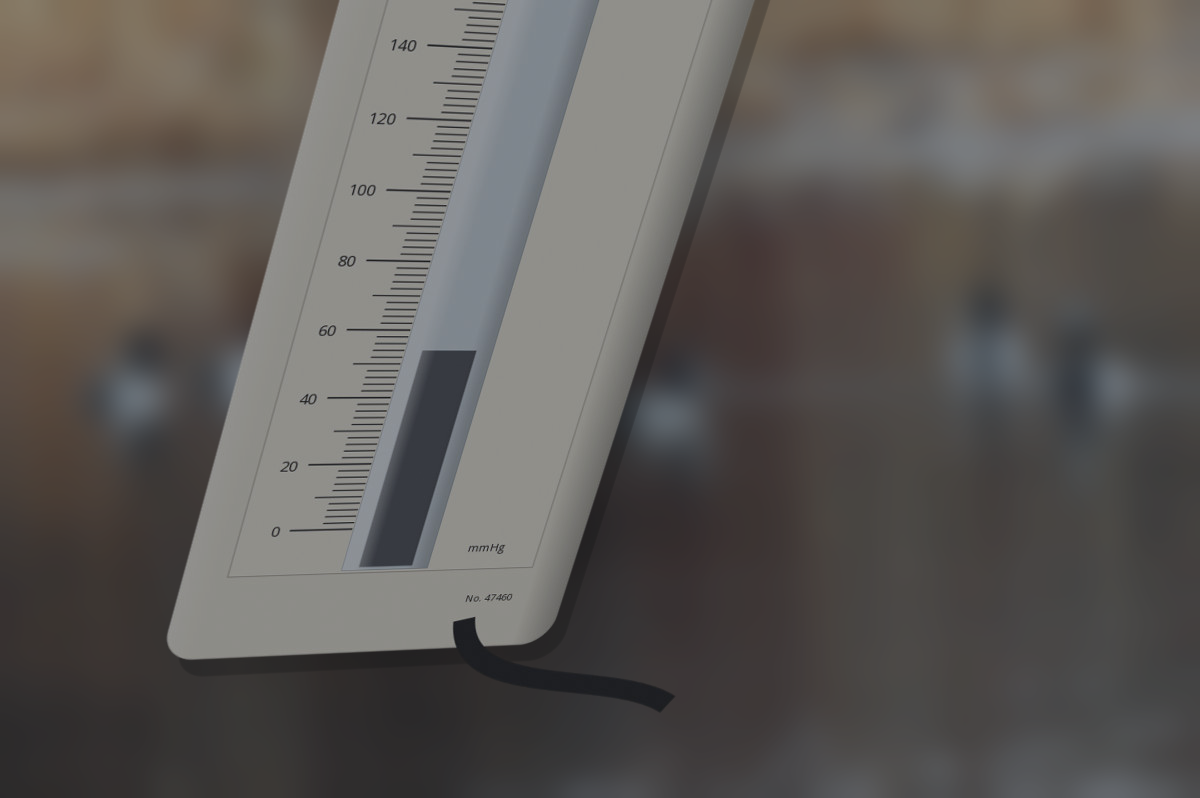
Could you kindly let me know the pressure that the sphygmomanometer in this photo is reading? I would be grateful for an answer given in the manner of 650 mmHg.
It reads 54 mmHg
